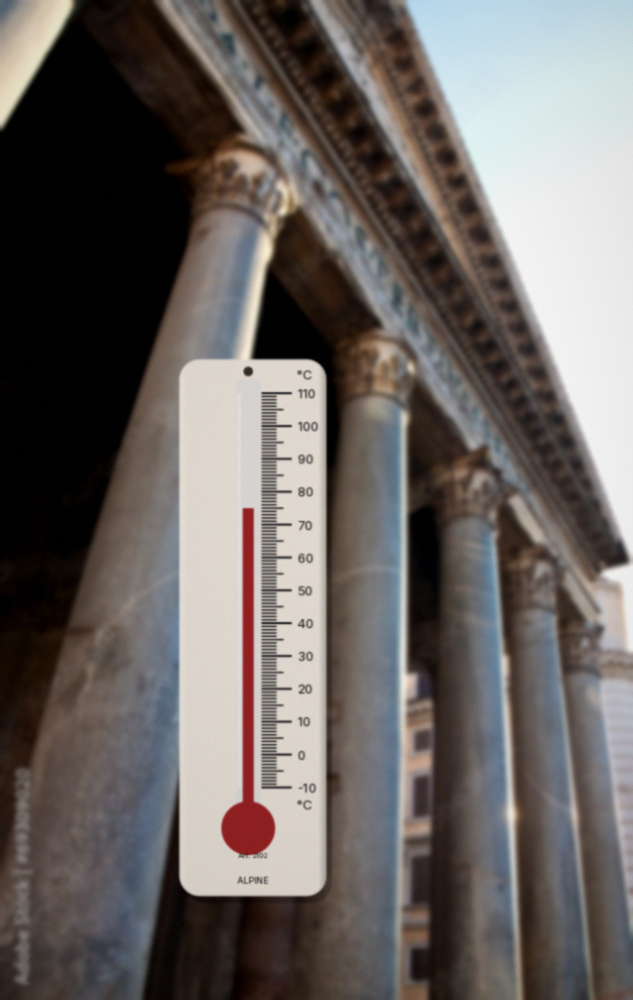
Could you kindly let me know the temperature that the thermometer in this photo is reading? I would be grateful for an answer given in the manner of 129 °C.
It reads 75 °C
